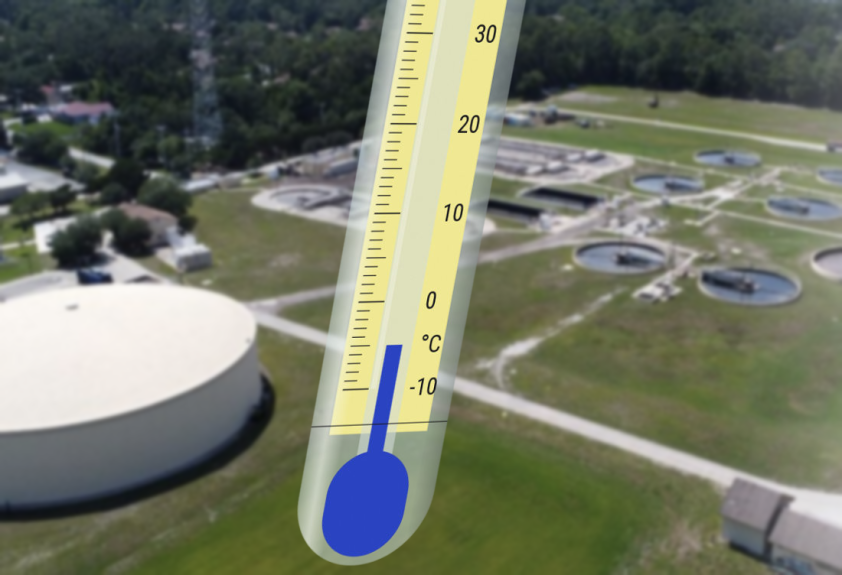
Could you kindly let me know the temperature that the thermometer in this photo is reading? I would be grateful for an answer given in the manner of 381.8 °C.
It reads -5 °C
